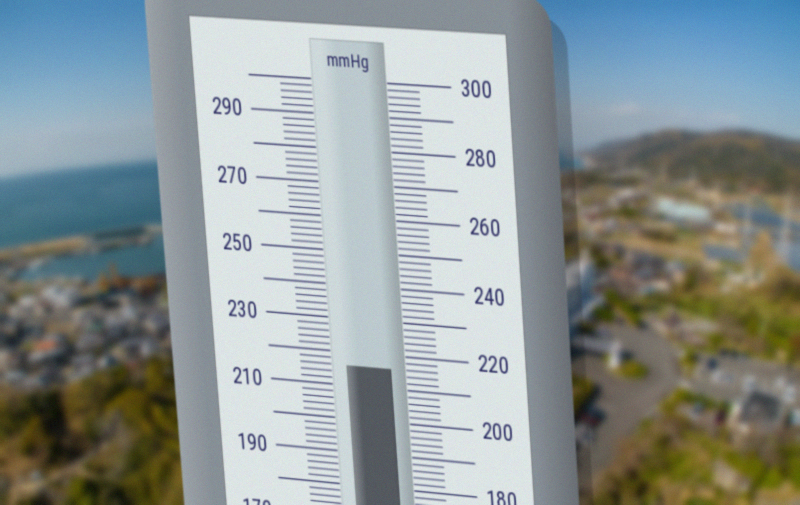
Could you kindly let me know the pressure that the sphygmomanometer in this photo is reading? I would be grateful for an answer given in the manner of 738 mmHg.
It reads 216 mmHg
